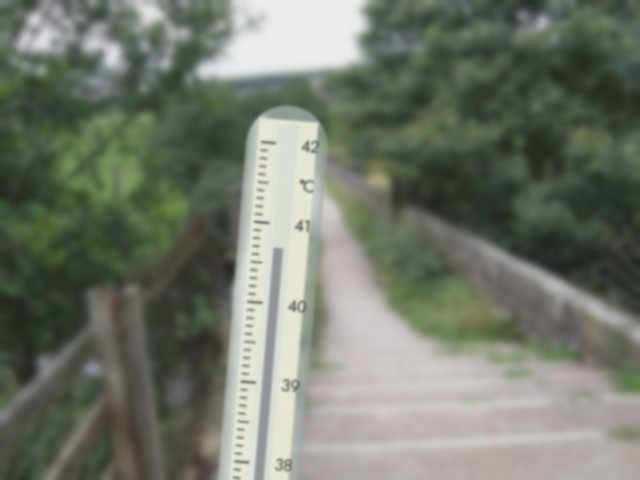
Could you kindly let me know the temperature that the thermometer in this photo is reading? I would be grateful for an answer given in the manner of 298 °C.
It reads 40.7 °C
